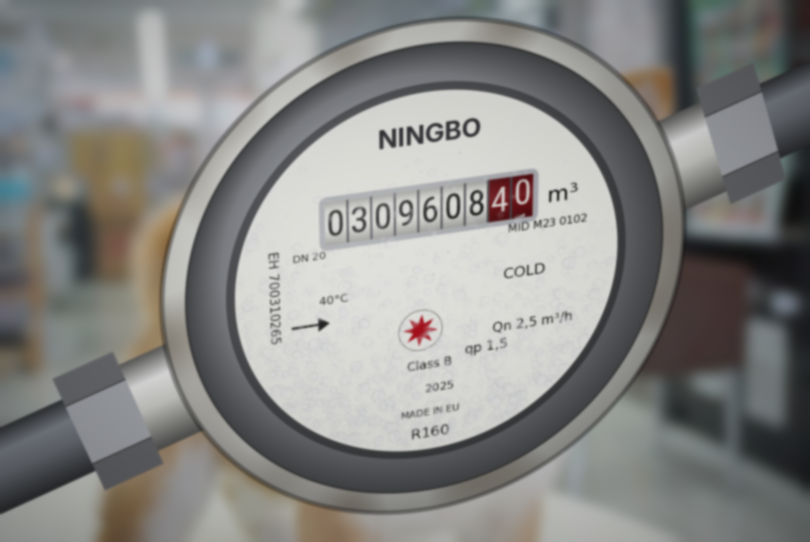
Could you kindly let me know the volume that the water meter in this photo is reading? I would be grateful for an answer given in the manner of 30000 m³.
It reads 309608.40 m³
